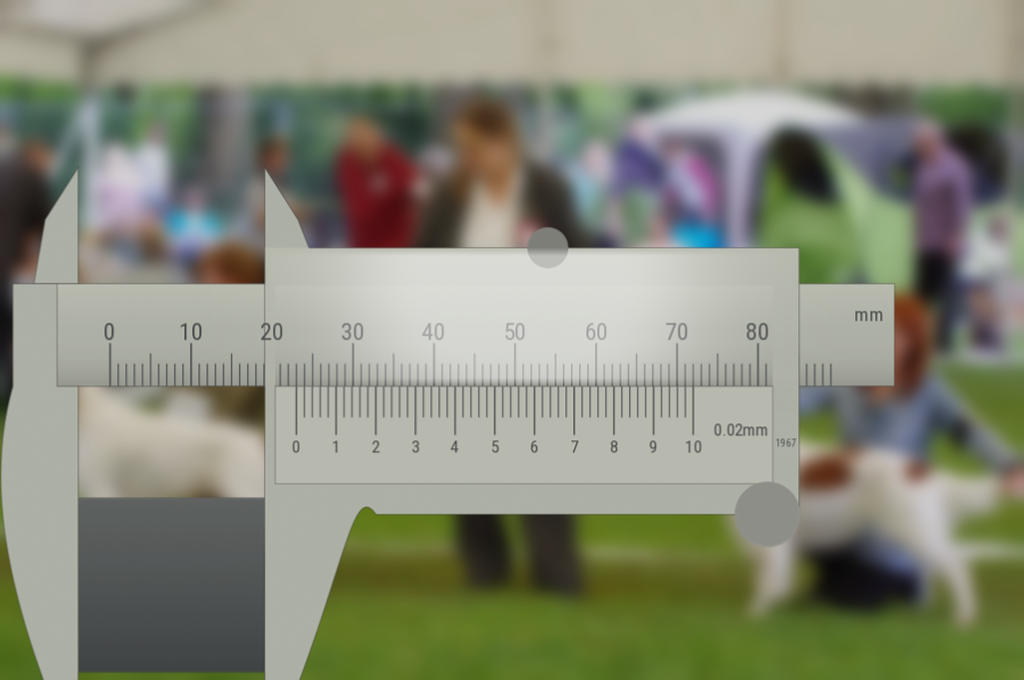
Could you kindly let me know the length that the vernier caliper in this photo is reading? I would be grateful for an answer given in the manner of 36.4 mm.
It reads 23.0 mm
